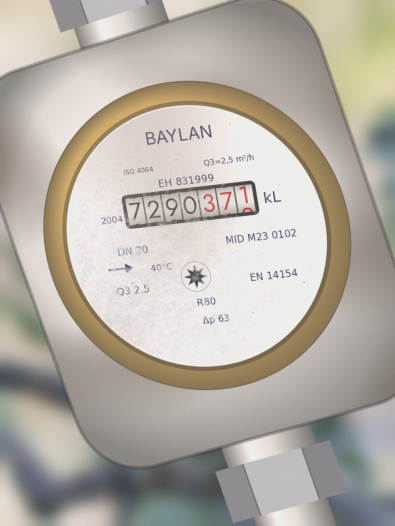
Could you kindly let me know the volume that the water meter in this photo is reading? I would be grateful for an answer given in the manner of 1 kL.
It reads 7290.371 kL
